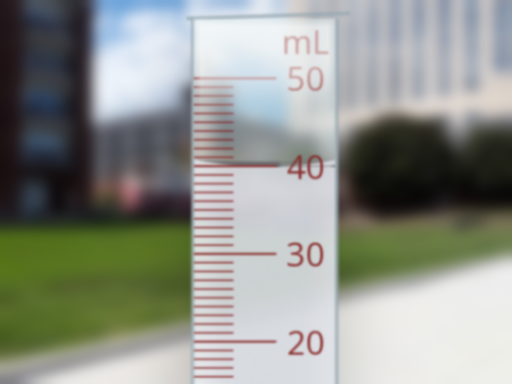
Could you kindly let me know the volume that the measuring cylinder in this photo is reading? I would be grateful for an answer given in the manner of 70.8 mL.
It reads 40 mL
